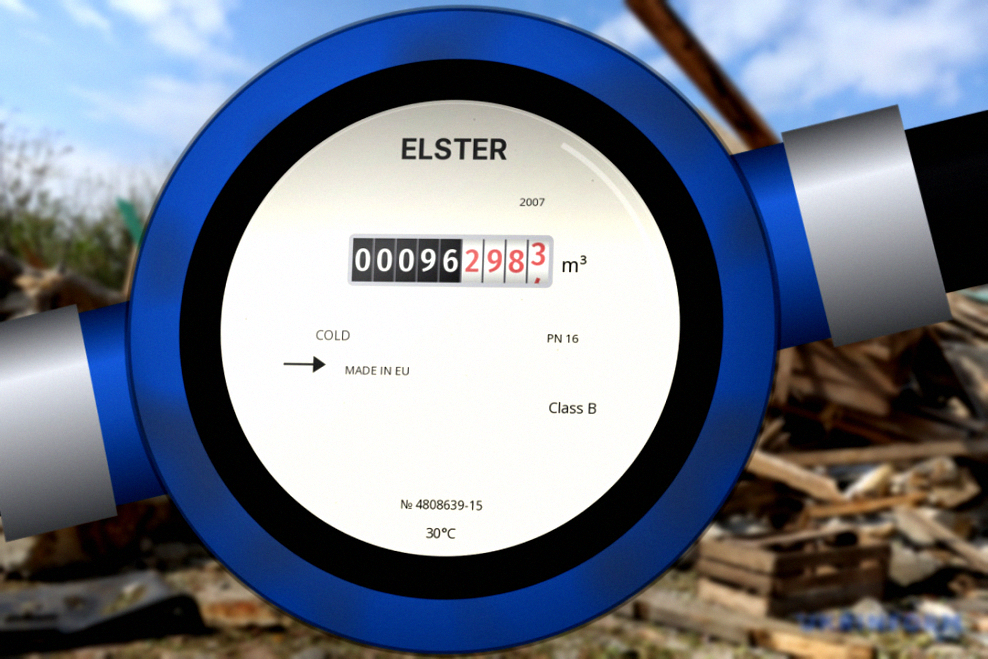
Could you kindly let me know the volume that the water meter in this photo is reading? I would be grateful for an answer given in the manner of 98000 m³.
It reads 96.2983 m³
